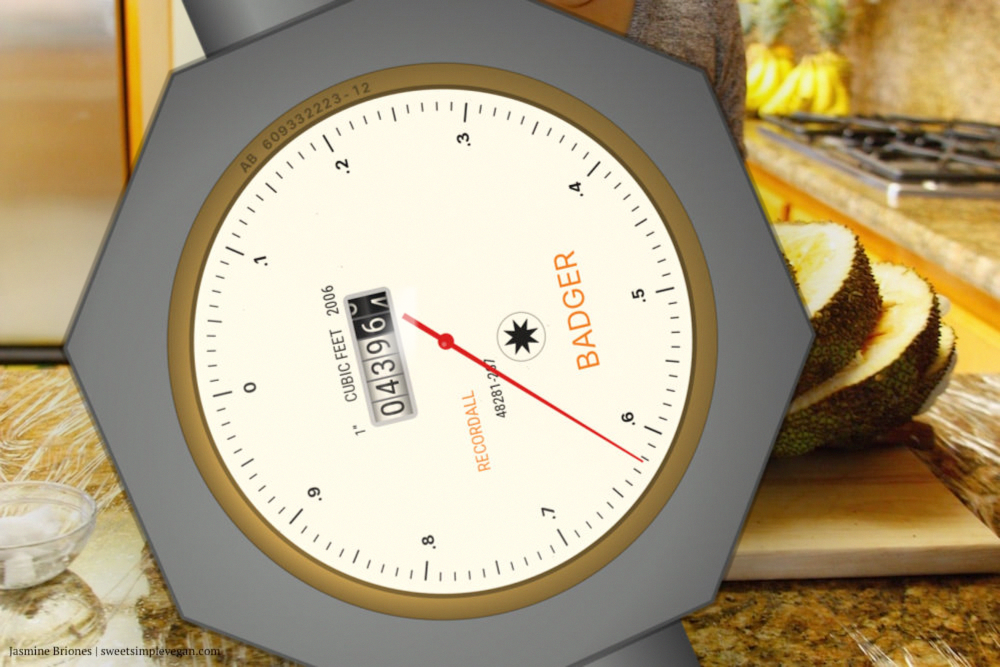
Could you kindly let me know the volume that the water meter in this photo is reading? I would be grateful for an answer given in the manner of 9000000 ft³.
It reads 43963.62 ft³
